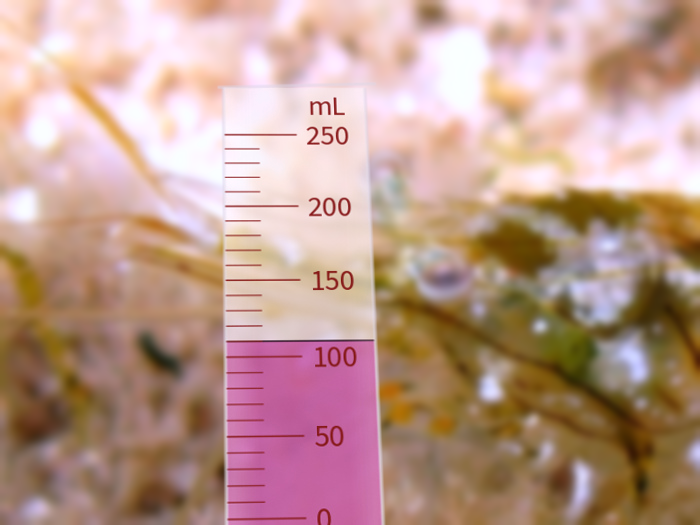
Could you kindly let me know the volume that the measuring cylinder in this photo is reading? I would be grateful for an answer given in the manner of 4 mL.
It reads 110 mL
